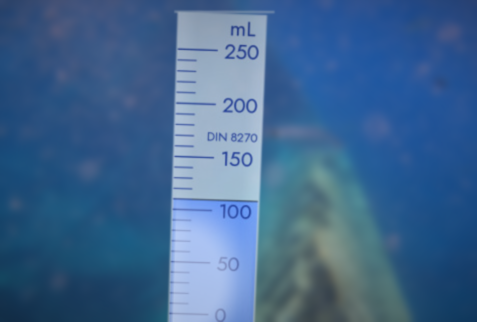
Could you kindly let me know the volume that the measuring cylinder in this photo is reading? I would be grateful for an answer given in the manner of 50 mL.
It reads 110 mL
